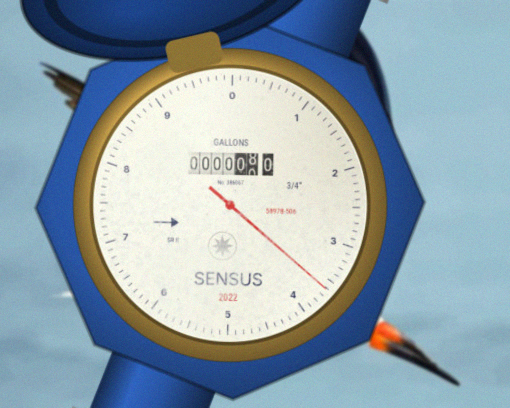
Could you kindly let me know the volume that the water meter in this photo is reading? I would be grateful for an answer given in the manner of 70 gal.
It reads 83.6 gal
